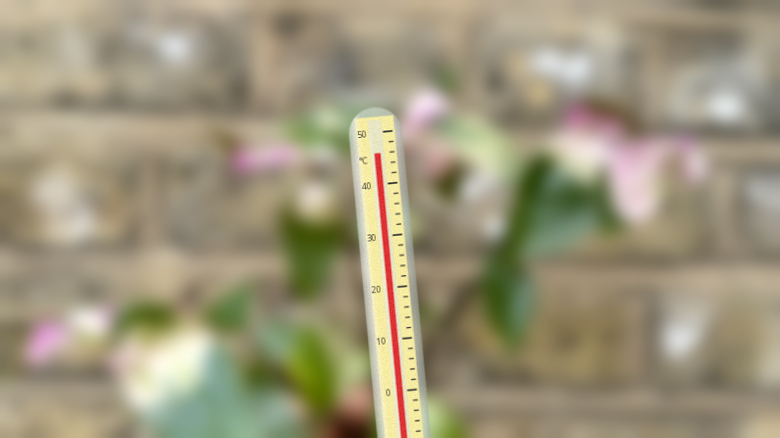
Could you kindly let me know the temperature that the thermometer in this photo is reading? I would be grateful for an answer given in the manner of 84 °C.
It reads 46 °C
